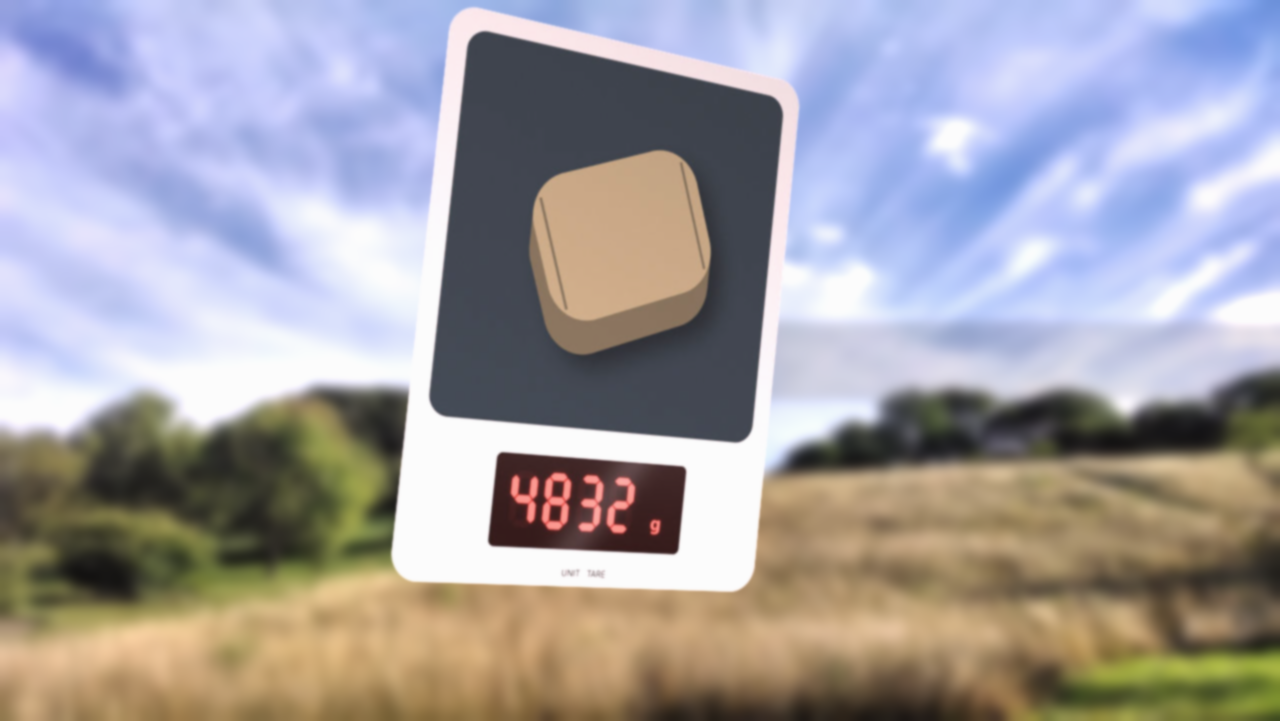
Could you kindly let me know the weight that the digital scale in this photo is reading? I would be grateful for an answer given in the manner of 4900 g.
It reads 4832 g
